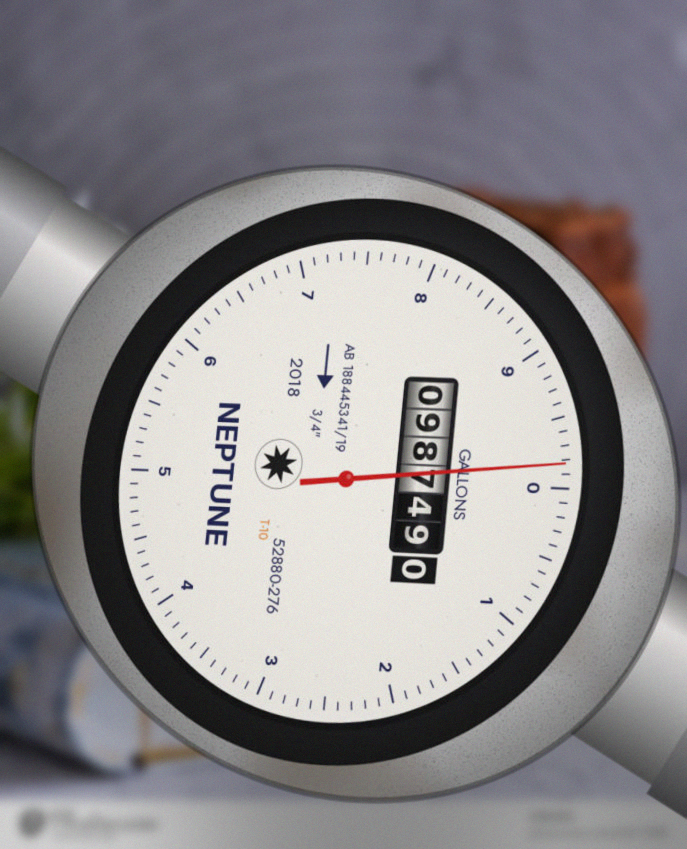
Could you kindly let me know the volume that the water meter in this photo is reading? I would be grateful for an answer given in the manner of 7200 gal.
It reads 987489.8 gal
